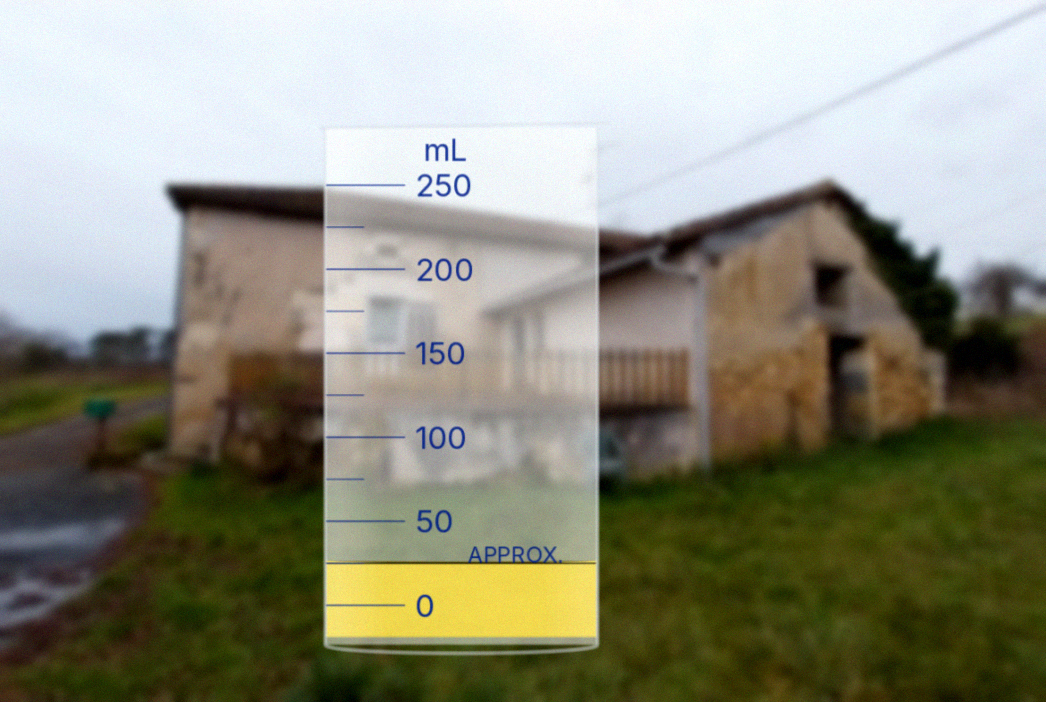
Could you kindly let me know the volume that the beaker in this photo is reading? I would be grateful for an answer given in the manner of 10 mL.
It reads 25 mL
